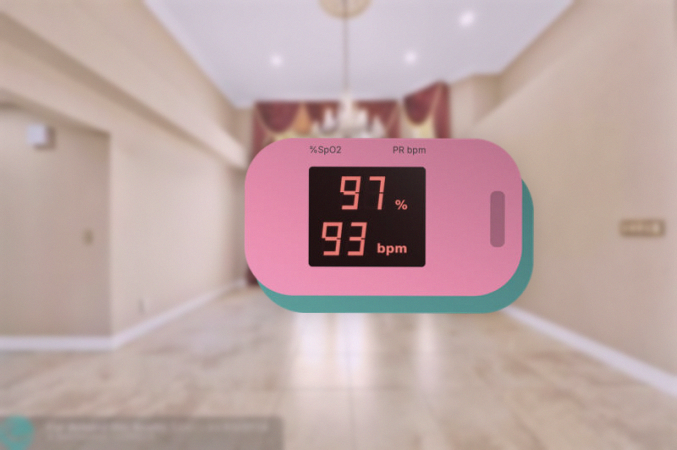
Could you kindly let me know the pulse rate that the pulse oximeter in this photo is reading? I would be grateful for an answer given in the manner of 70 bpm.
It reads 93 bpm
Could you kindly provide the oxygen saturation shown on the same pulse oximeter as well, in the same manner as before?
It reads 97 %
